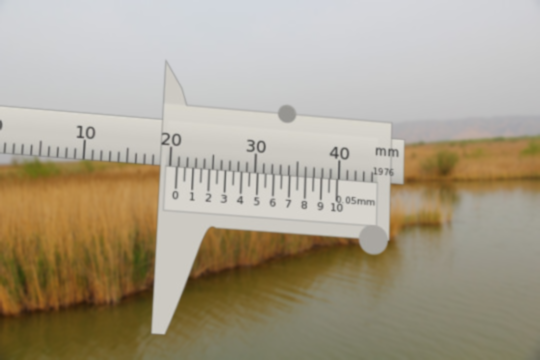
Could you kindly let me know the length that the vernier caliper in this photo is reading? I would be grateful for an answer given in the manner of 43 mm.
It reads 20.8 mm
